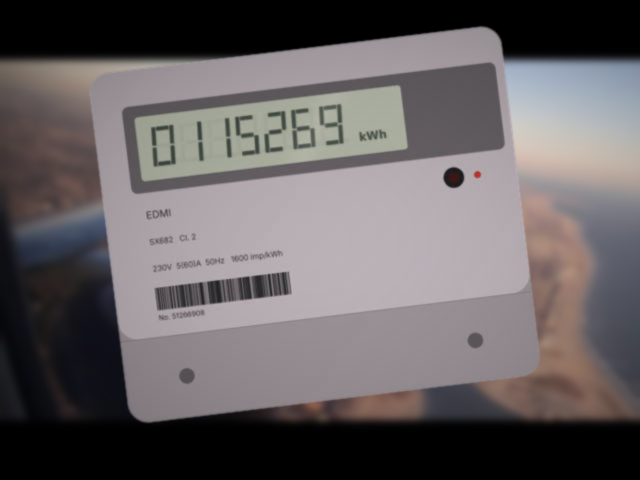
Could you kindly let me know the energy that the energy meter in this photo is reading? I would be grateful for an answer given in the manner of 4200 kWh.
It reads 115269 kWh
